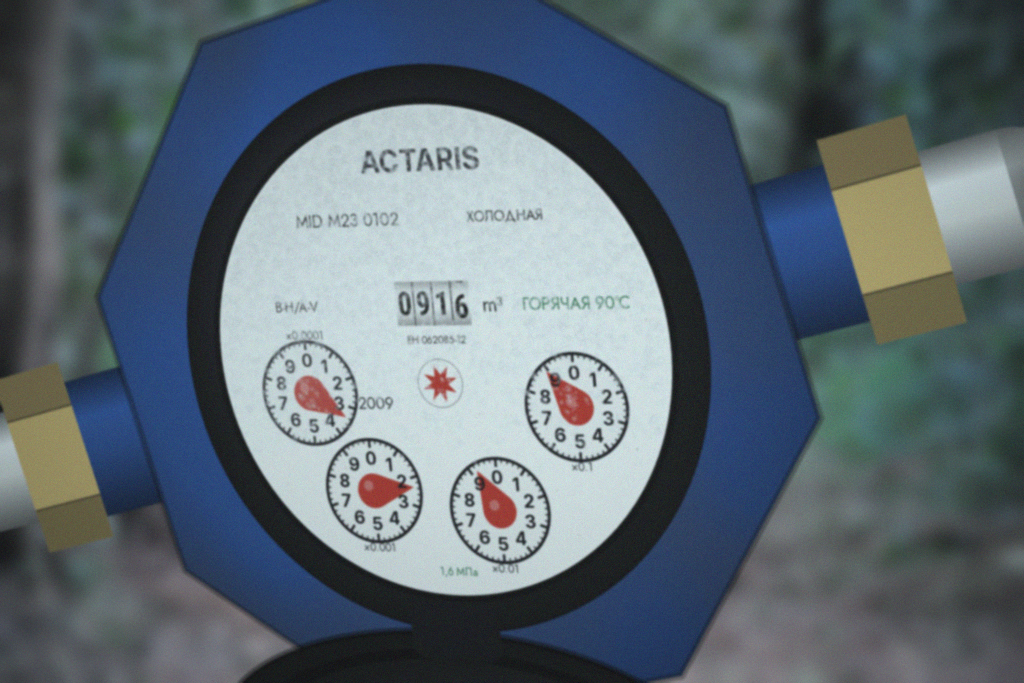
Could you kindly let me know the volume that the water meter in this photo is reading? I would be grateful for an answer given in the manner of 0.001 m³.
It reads 915.8923 m³
